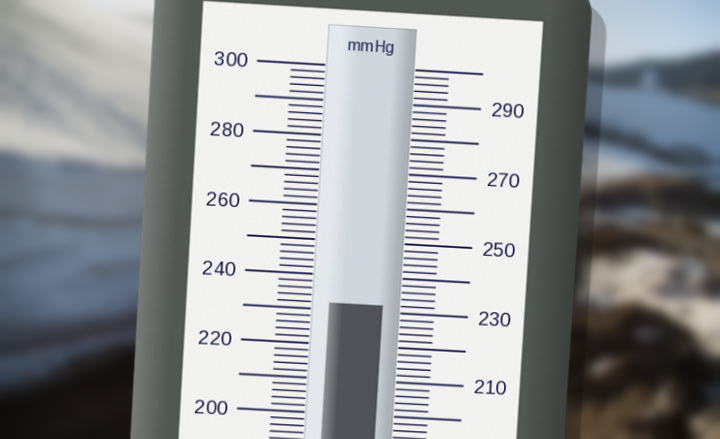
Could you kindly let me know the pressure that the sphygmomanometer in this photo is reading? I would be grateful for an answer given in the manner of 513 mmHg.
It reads 232 mmHg
